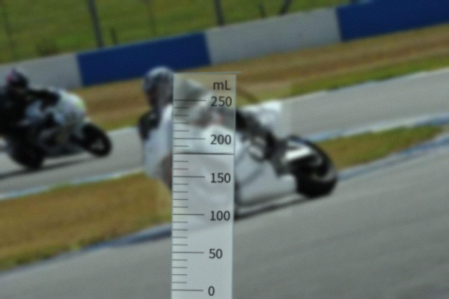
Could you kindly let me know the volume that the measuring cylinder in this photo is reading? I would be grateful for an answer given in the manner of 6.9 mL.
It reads 180 mL
